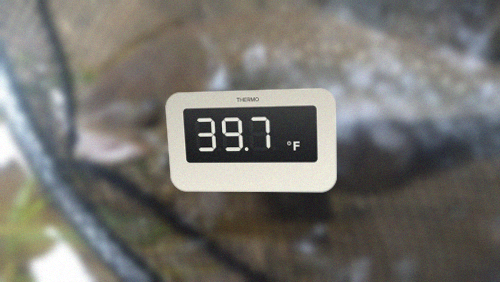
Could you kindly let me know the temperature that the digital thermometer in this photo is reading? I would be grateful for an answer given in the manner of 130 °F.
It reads 39.7 °F
